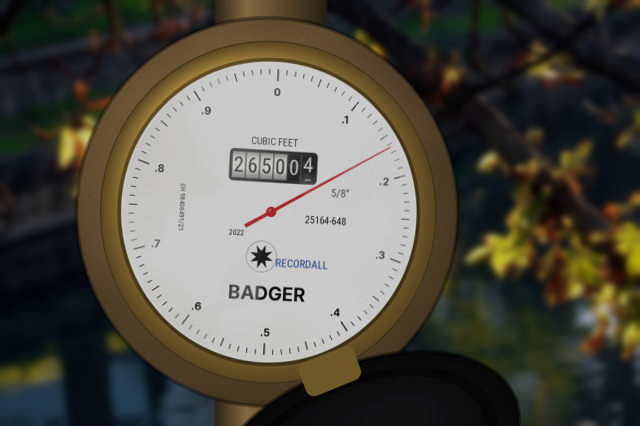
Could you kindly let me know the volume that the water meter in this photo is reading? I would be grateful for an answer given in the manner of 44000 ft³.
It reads 265004.16 ft³
